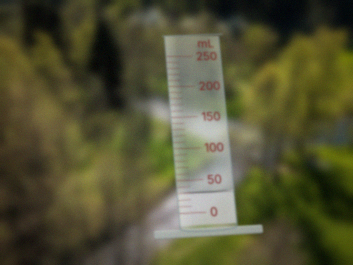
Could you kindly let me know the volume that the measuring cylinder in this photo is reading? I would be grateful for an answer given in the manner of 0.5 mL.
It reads 30 mL
